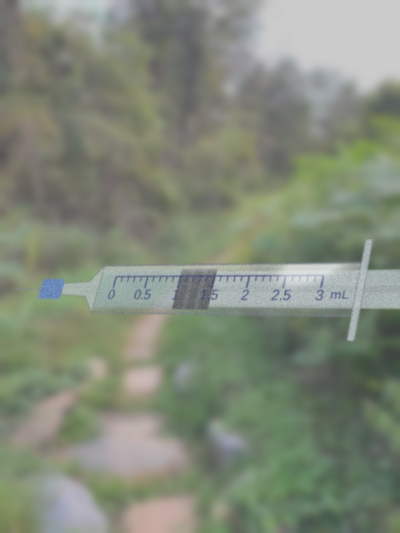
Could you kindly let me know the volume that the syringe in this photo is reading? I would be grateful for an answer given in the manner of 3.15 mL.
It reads 1 mL
